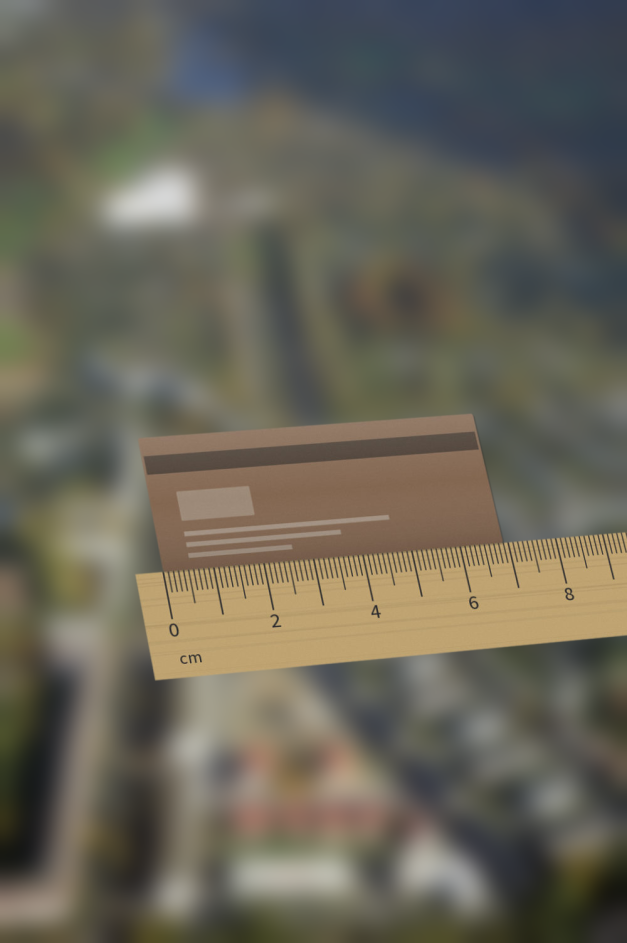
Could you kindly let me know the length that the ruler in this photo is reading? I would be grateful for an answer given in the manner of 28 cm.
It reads 6.9 cm
